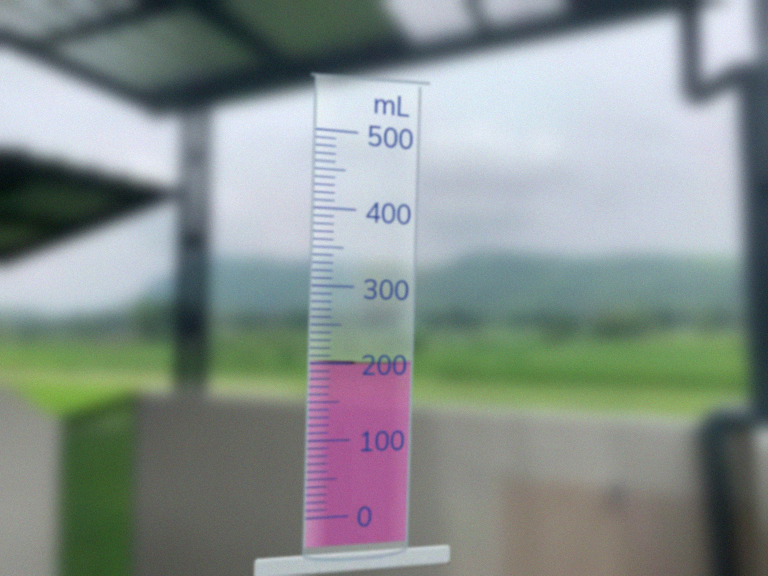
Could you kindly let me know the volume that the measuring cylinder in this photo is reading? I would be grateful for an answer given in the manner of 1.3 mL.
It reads 200 mL
